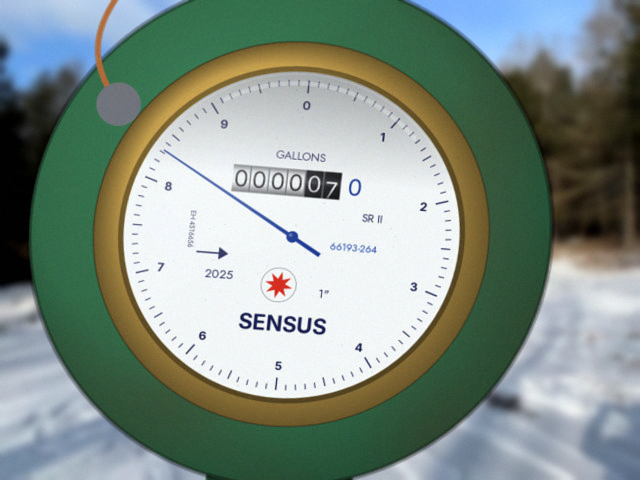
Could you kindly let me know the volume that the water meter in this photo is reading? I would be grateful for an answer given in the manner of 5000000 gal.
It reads 68.3 gal
